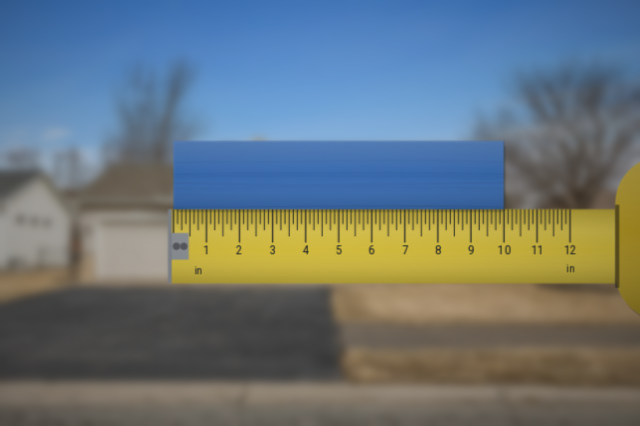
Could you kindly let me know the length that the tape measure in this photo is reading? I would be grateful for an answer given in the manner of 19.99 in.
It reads 10 in
